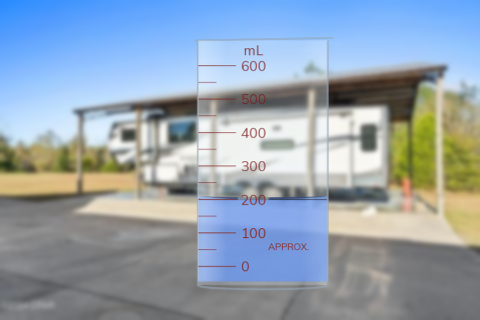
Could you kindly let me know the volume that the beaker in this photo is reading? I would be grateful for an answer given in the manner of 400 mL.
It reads 200 mL
